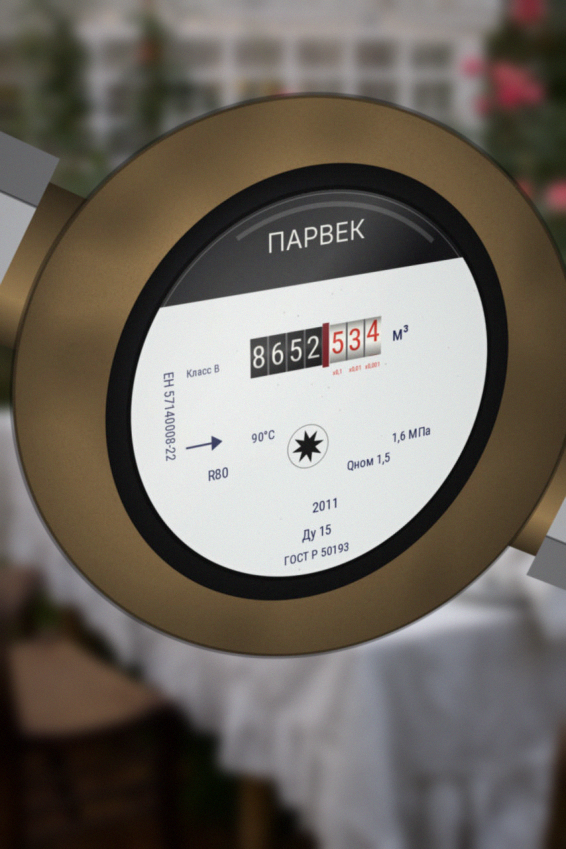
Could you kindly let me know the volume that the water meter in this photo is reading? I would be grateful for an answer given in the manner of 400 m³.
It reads 8652.534 m³
